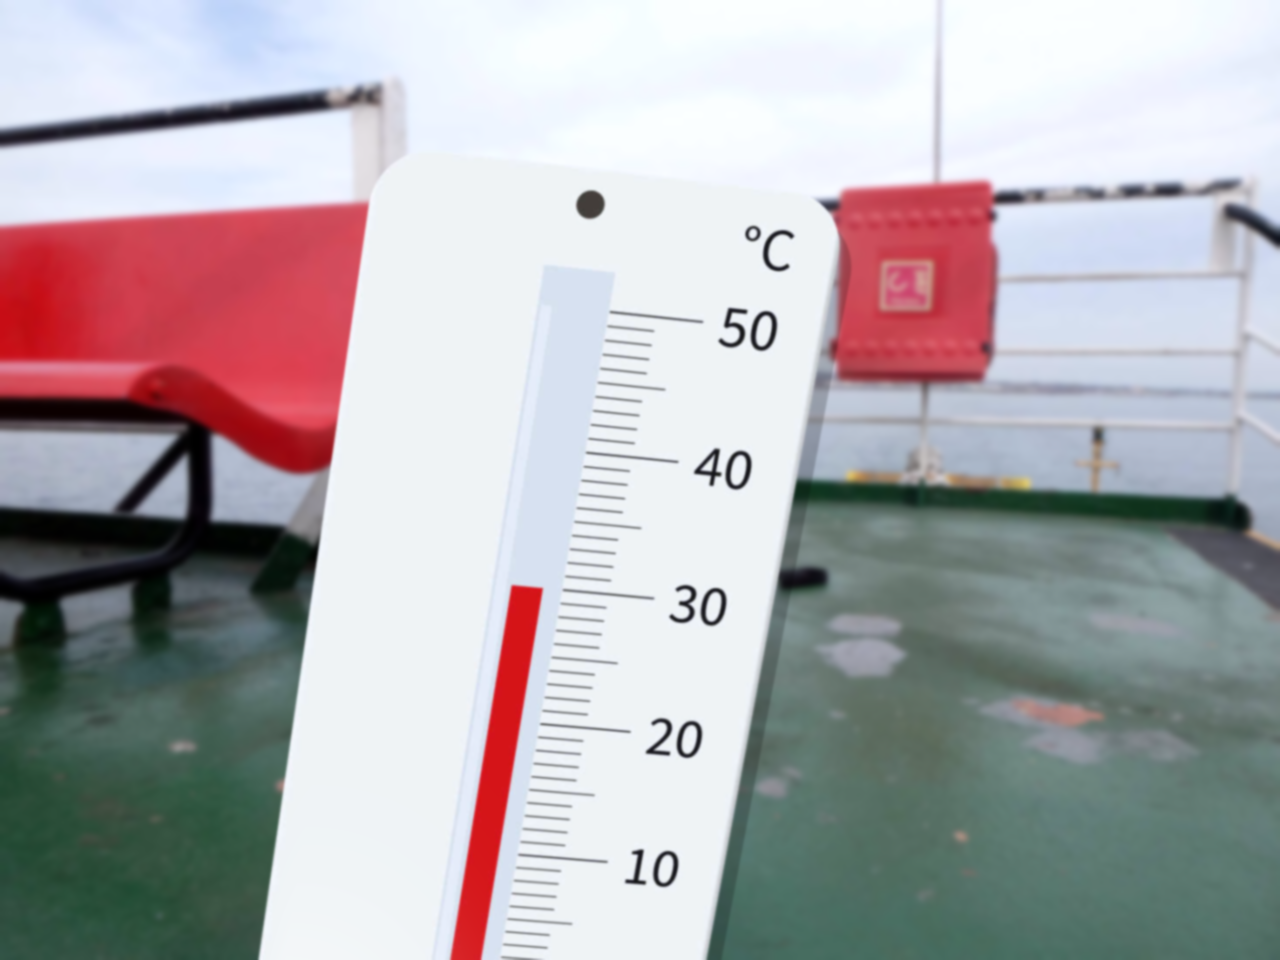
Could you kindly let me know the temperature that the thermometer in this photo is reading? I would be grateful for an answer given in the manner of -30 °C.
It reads 30 °C
